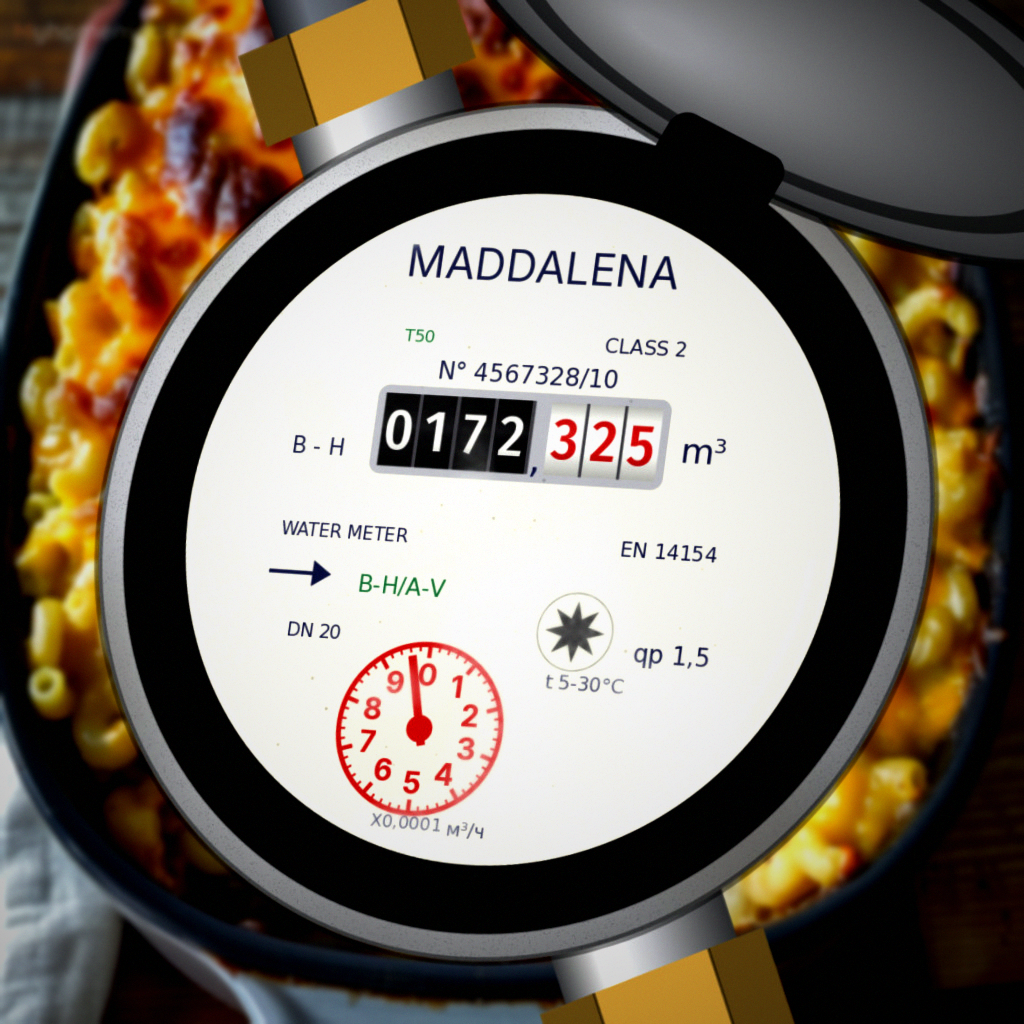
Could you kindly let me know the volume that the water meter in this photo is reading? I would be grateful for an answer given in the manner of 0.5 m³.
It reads 172.3249 m³
